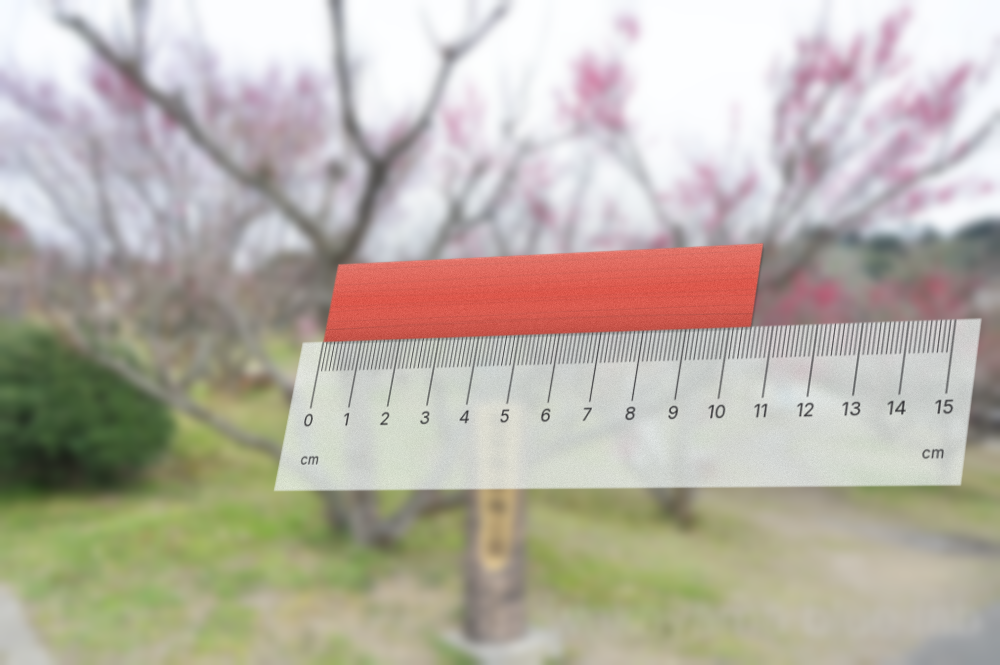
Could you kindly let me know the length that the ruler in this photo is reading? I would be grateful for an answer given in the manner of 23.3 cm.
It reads 10.5 cm
